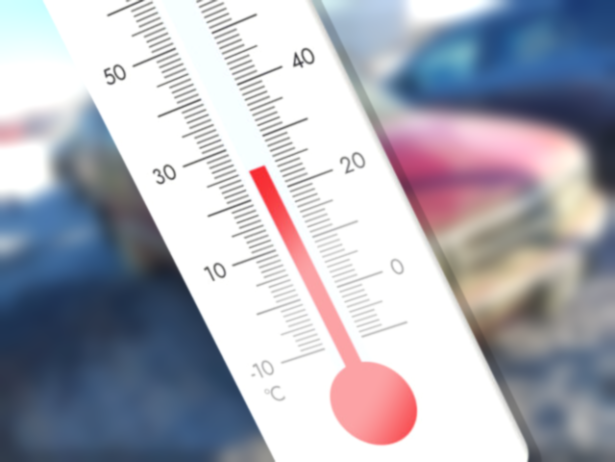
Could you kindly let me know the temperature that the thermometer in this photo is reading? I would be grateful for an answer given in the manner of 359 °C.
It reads 25 °C
